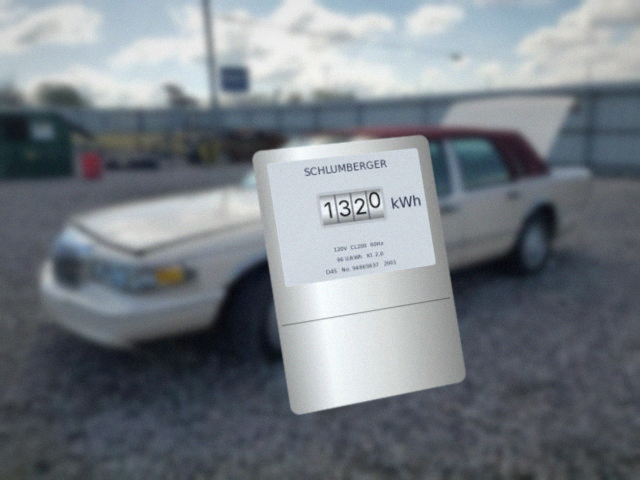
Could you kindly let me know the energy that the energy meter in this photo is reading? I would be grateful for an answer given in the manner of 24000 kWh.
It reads 1320 kWh
